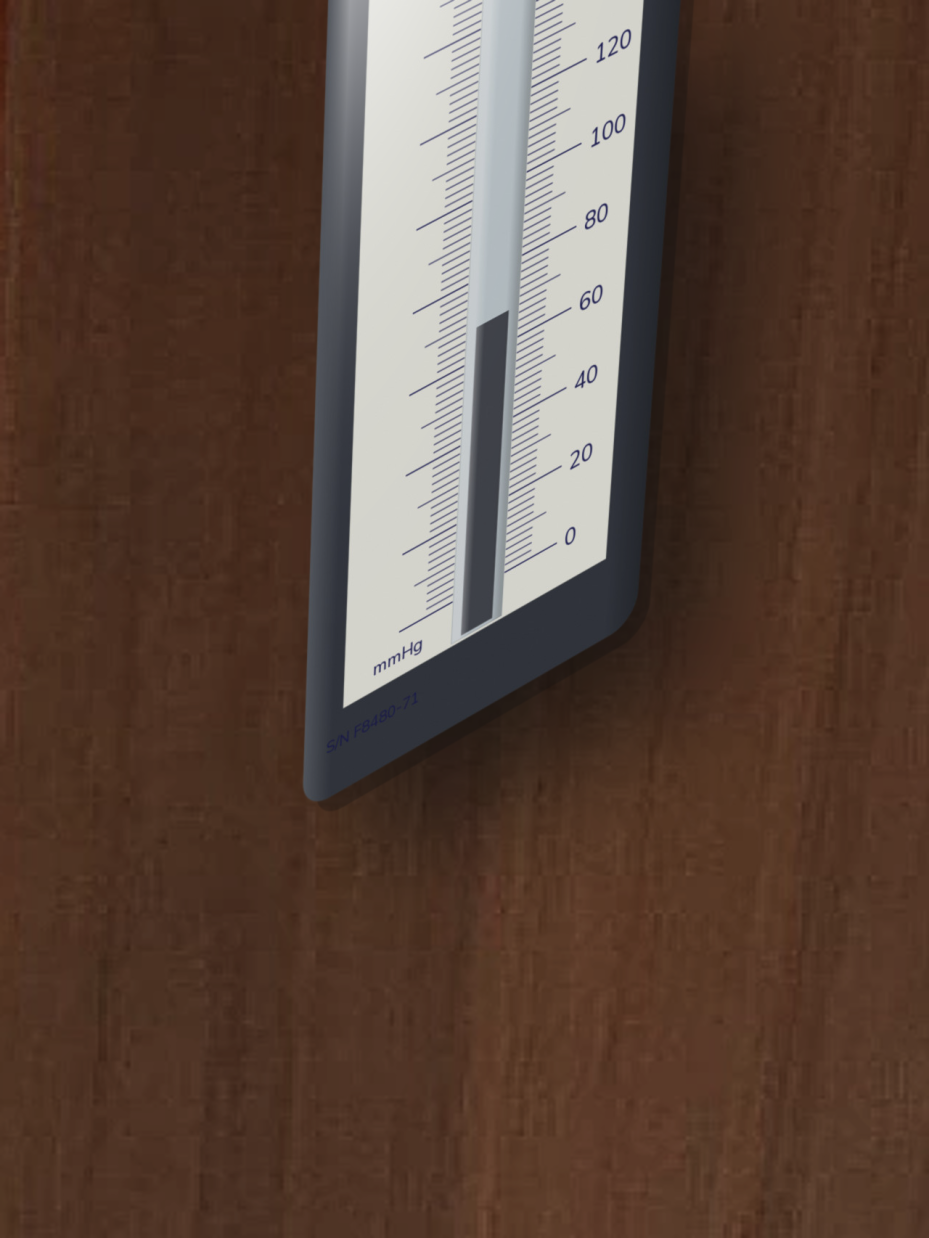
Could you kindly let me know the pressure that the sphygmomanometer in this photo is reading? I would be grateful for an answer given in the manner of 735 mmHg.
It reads 68 mmHg
